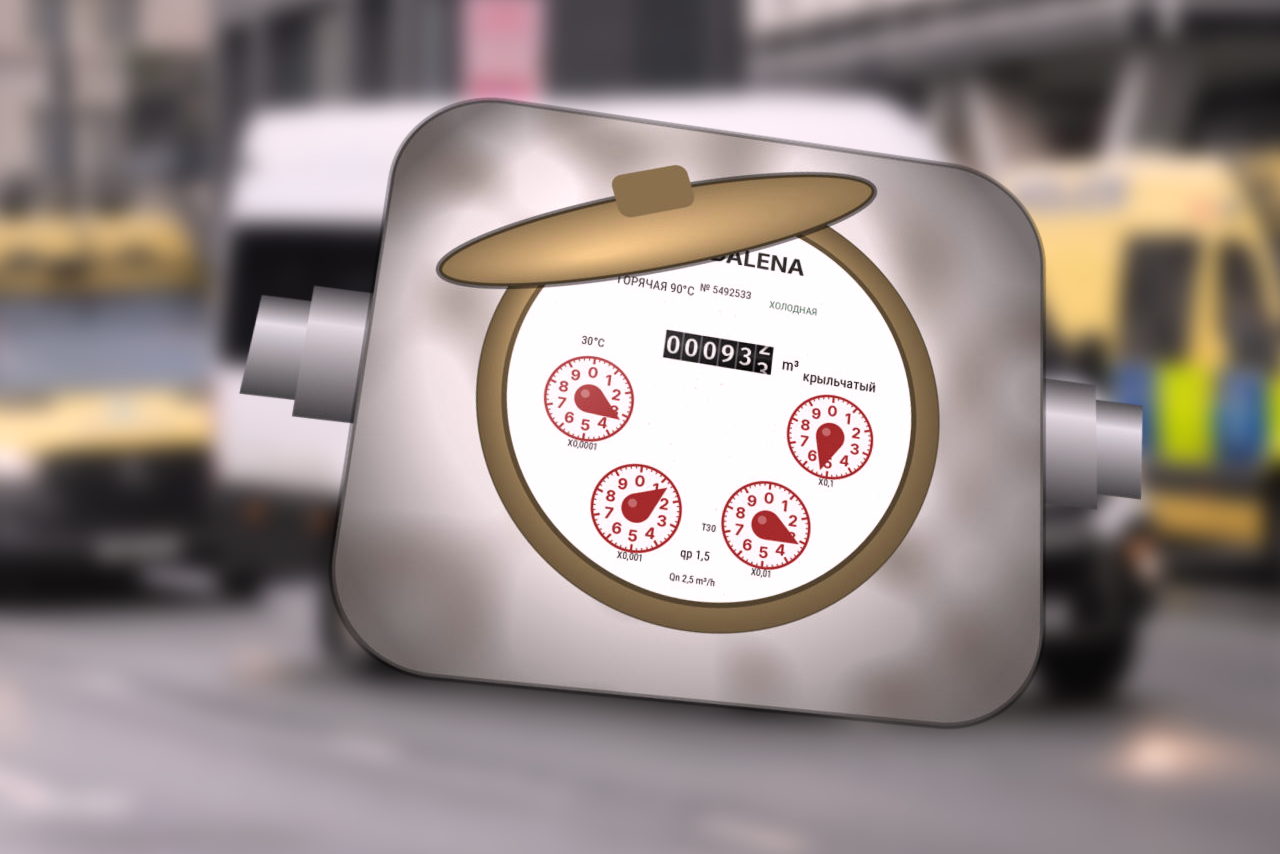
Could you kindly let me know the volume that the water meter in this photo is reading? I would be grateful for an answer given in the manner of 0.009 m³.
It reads 932.5313 m³
